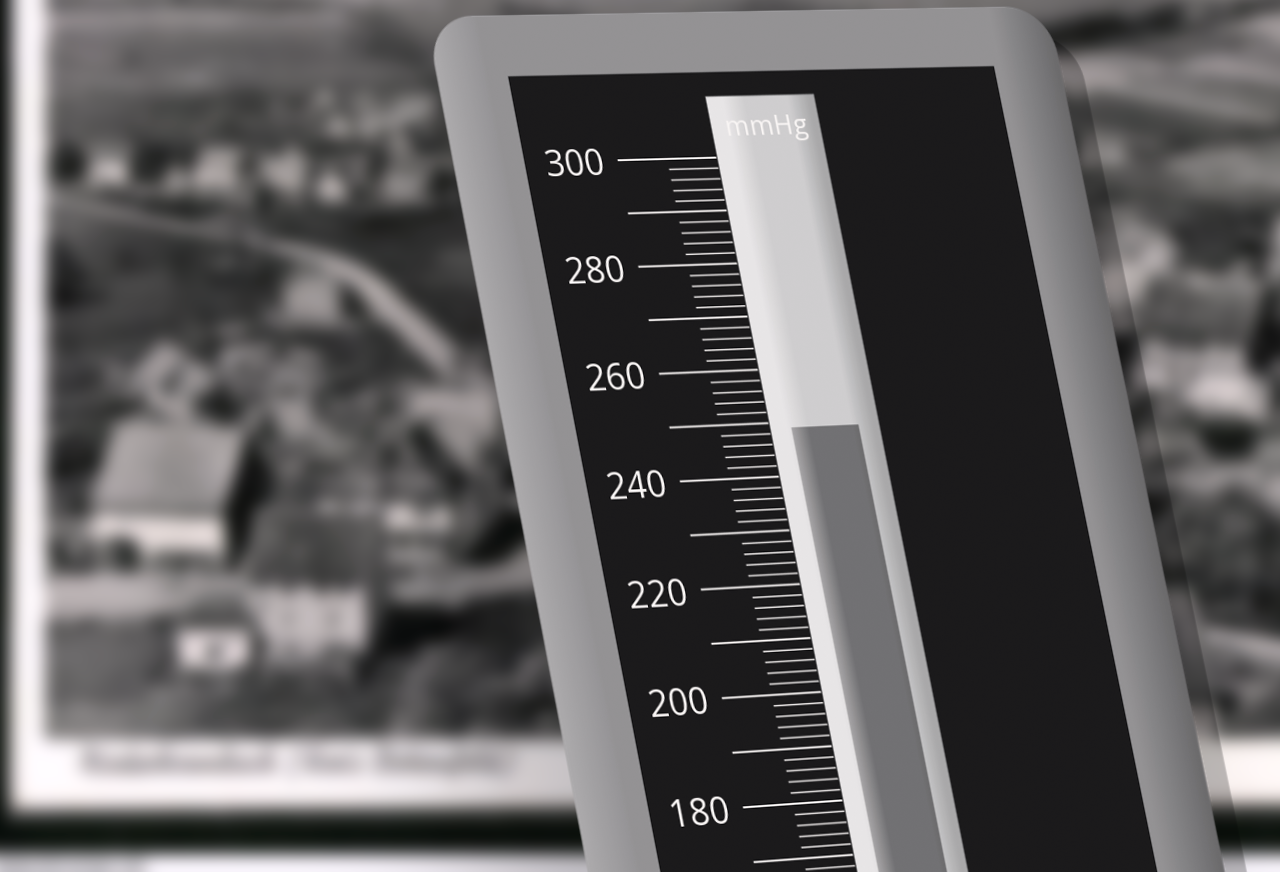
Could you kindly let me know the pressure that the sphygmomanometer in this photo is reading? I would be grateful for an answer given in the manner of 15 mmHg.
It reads 249 mmHg
